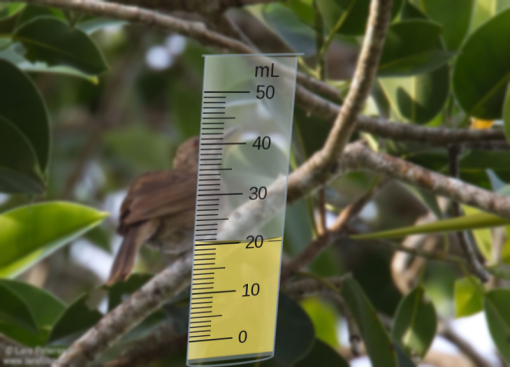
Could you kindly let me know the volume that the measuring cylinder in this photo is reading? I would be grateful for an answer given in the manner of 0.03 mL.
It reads 20 mL
